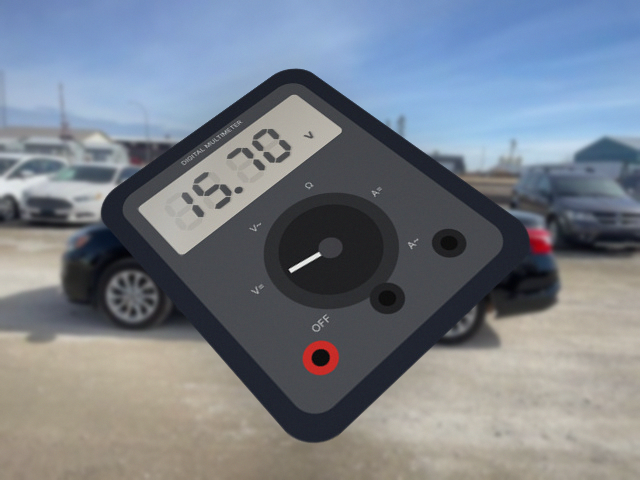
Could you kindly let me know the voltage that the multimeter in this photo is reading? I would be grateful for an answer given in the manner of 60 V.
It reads 15.70 V
